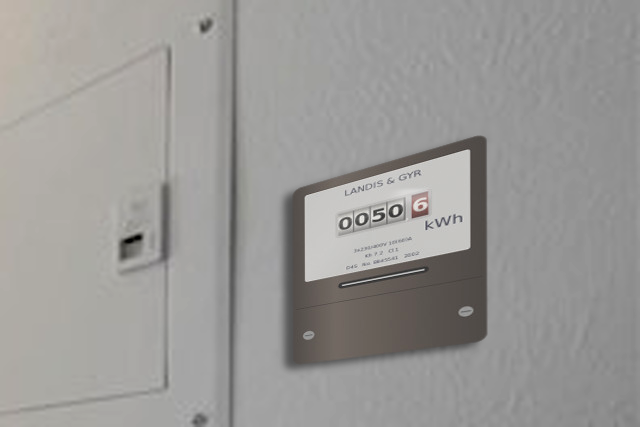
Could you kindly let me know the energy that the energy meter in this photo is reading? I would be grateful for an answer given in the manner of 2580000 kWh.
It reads 50.6 kWh
